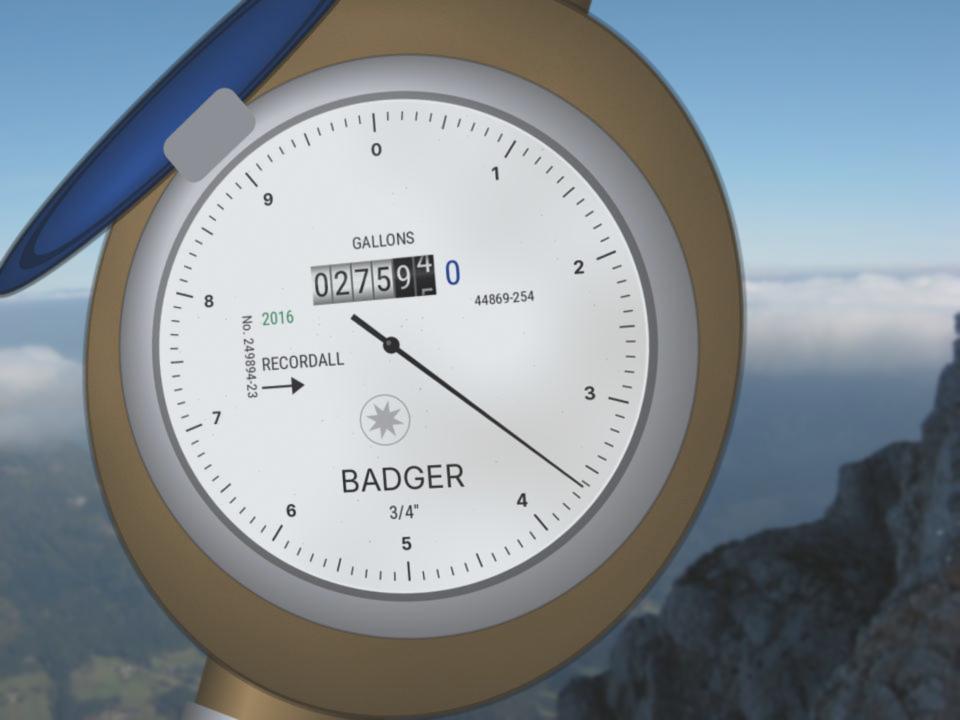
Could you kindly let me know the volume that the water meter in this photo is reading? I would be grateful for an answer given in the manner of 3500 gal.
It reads 275943.6 gal
